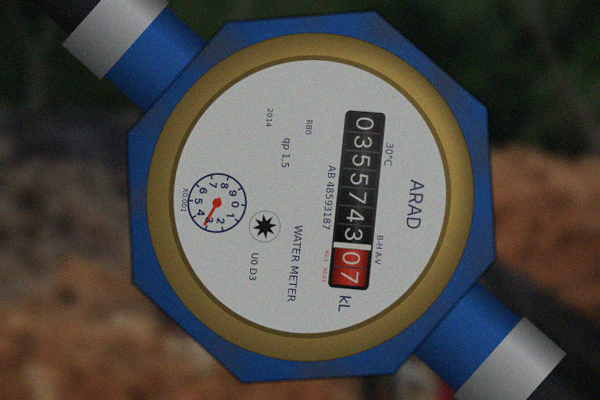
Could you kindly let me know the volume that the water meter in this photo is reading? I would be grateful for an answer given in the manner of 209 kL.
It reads 355743.073 kL
